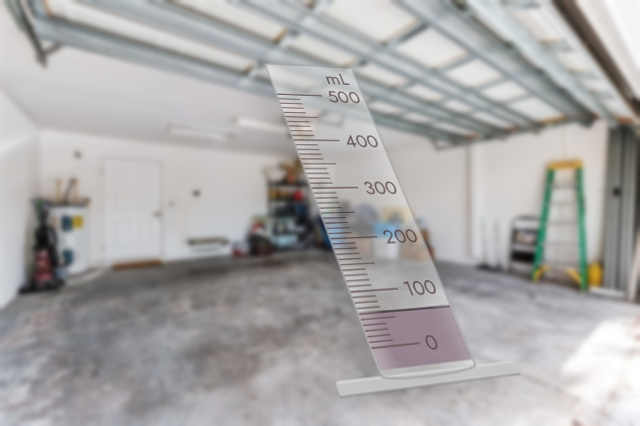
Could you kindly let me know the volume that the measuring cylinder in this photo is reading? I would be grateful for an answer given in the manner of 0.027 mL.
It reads 60 mL
